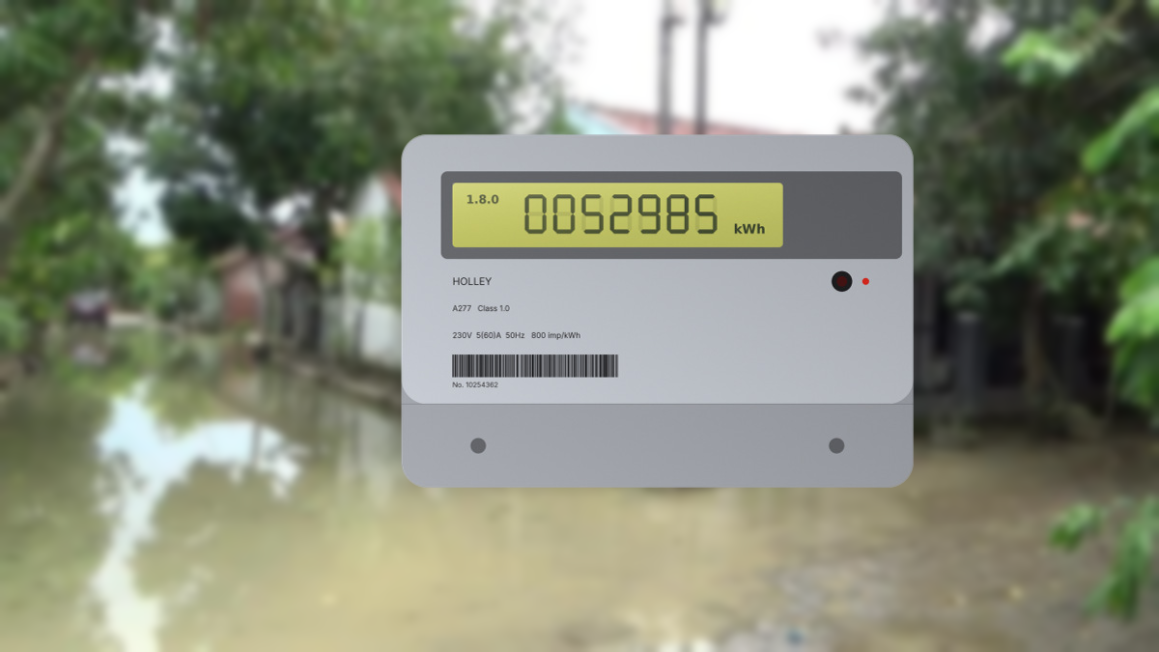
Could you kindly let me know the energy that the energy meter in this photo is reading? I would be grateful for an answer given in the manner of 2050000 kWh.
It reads 52985 kWh
